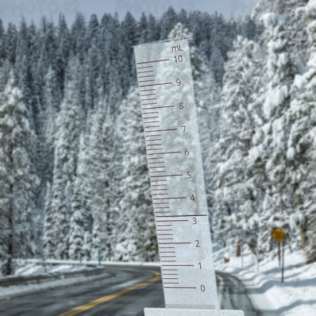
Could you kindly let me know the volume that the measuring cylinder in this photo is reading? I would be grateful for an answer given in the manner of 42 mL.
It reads 3.2 mL
